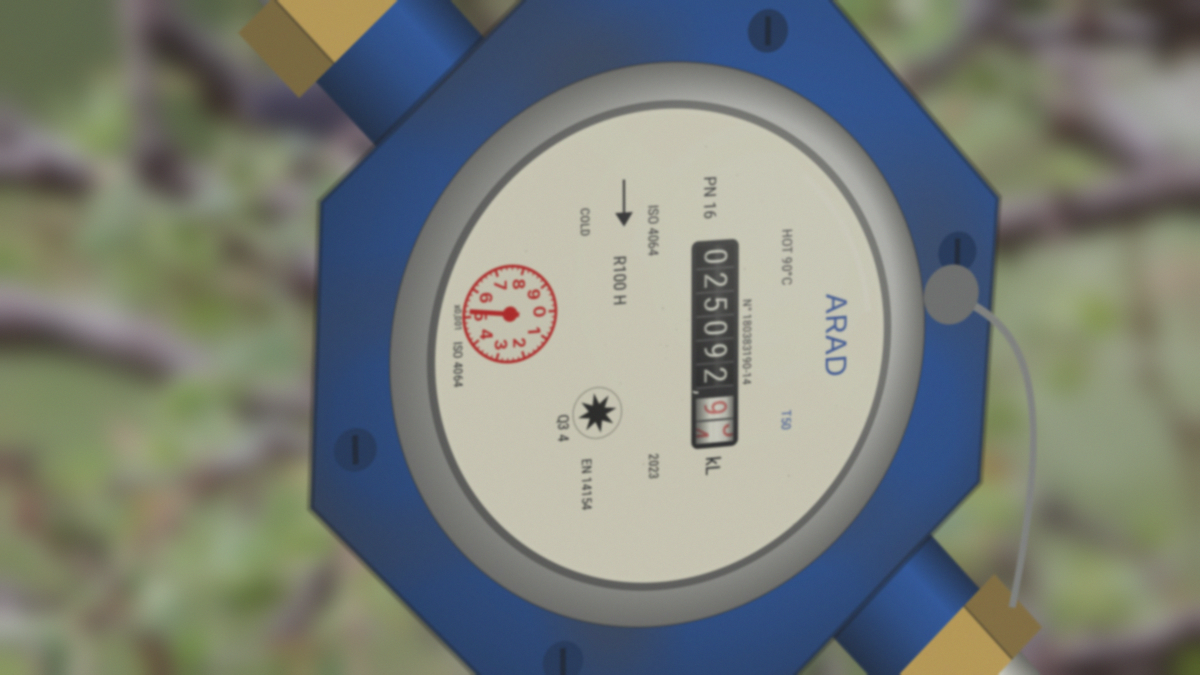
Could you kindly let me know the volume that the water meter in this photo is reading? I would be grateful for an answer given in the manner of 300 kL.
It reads 25092.935 kL
